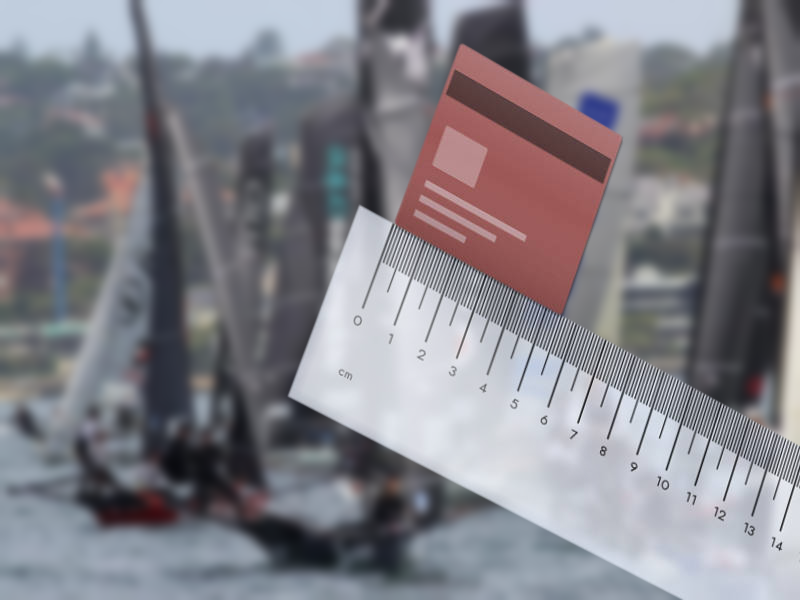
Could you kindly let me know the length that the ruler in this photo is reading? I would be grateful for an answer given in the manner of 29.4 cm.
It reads 5.5 cm
